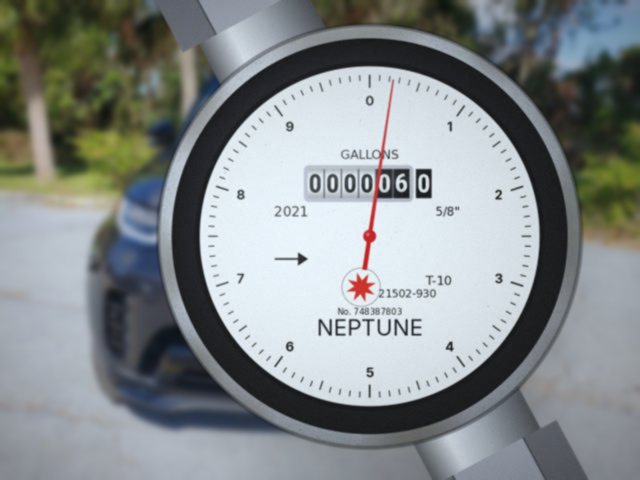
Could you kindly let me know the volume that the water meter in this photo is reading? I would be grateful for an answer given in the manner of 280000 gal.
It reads 60.2 gal
